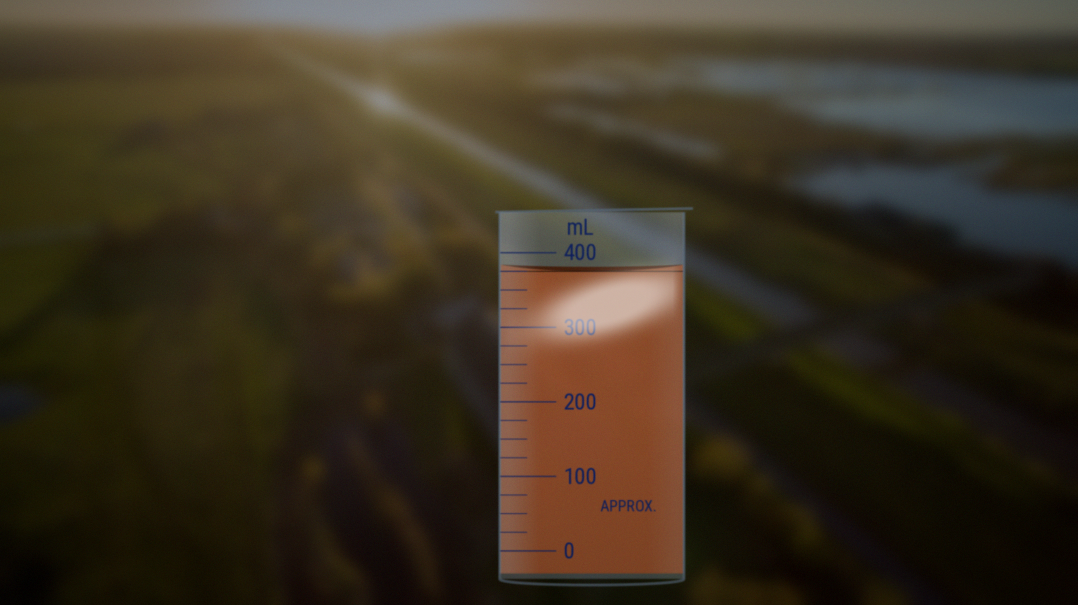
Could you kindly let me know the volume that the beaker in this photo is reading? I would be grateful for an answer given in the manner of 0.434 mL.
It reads 375 mL
